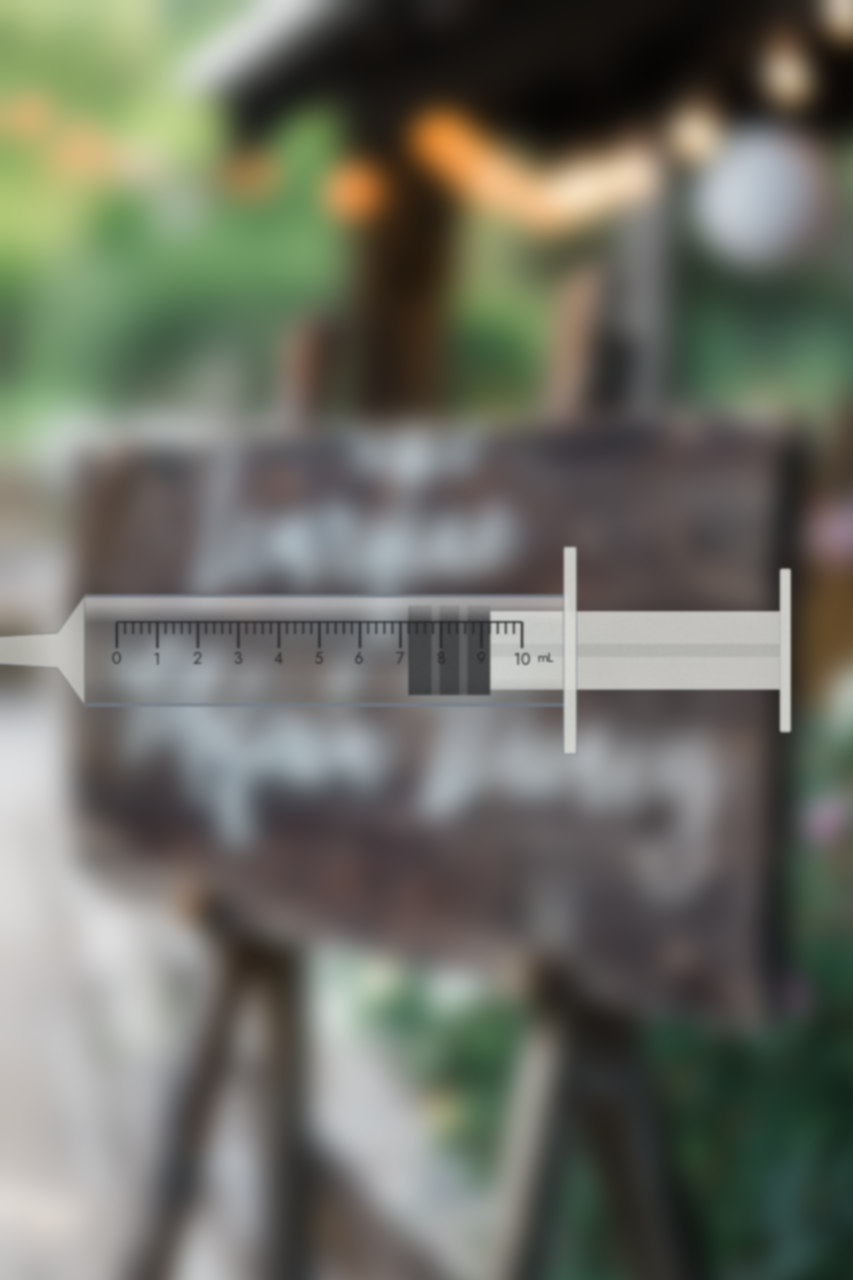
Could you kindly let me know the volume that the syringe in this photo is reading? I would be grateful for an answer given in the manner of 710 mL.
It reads 7.2 mL
